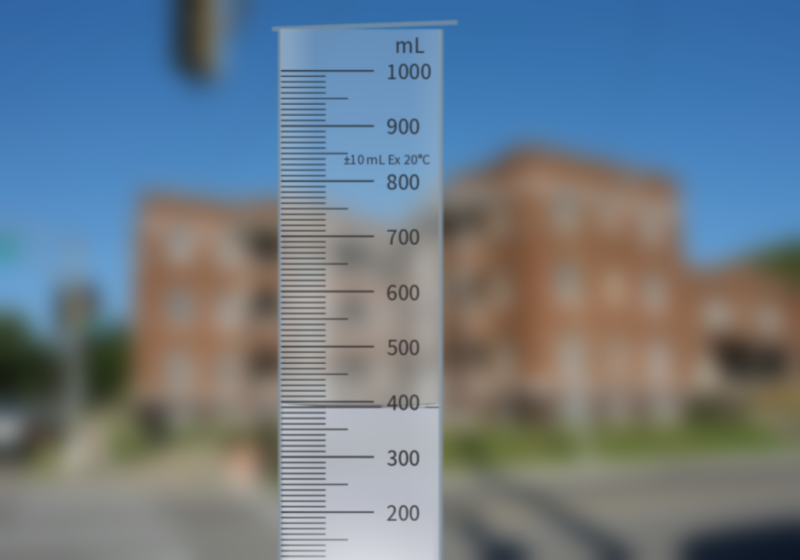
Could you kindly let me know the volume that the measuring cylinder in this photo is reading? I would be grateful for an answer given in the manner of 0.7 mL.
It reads 390 mL
